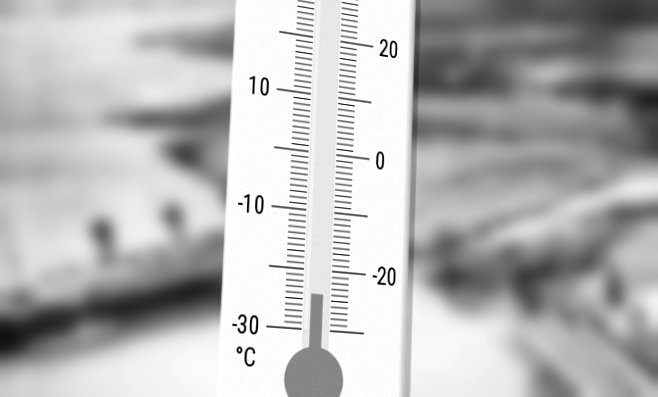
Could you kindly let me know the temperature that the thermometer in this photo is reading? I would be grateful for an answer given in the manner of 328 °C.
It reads -24 °C
